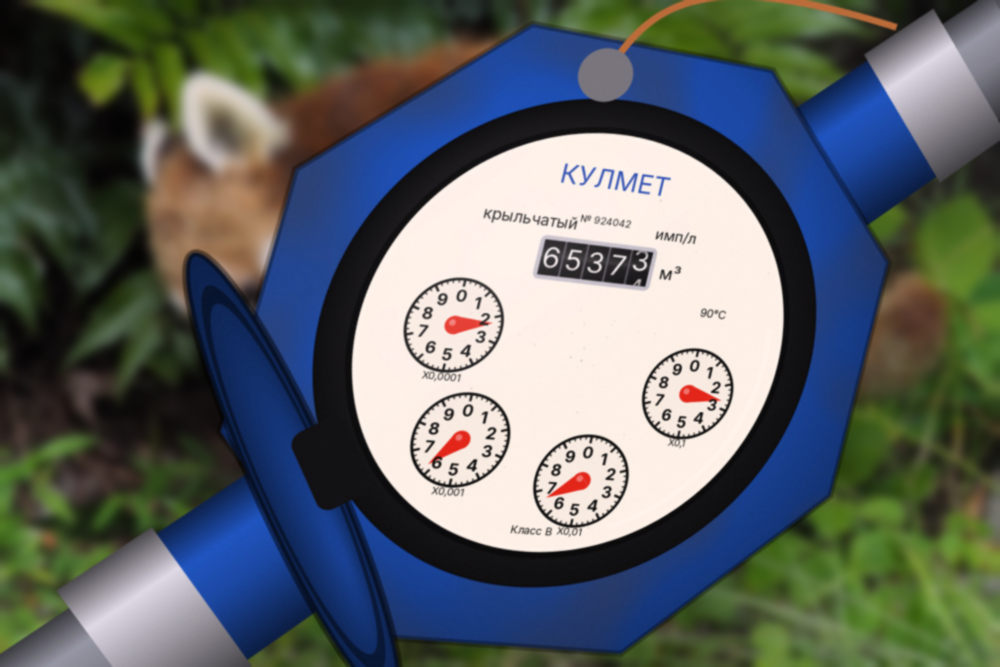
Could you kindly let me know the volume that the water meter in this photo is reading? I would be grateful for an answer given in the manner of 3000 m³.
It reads 65373.2662 m³
